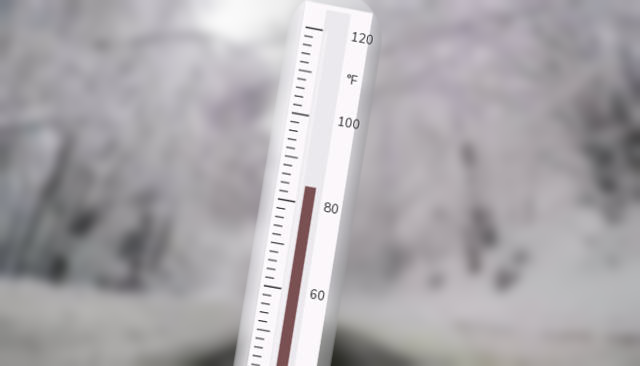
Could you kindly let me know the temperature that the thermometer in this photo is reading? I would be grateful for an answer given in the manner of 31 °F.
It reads 84 °F
